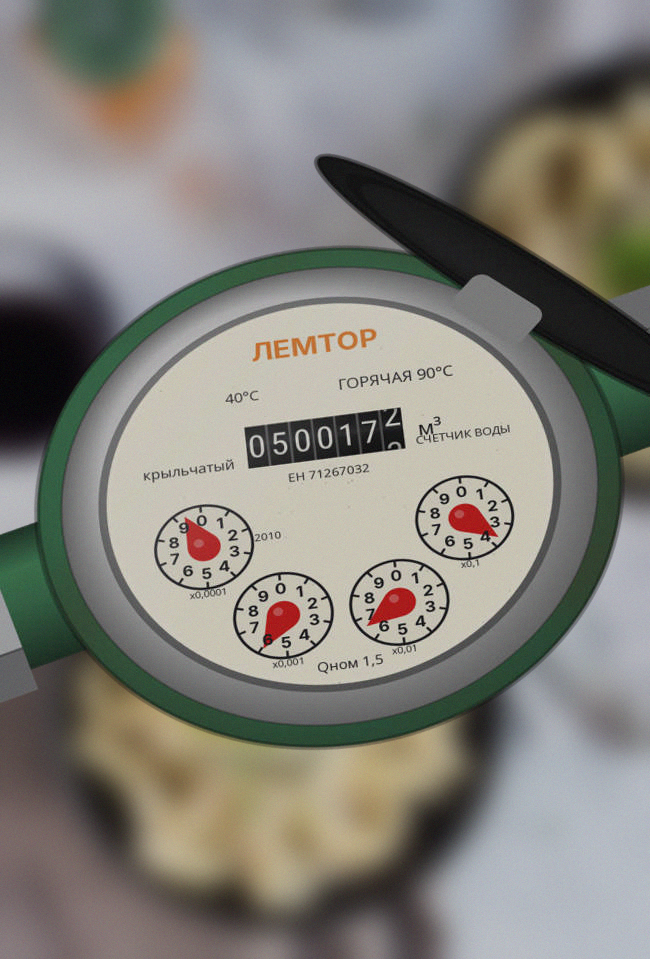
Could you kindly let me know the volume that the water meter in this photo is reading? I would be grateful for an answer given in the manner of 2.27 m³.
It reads 500172.3659 m³
